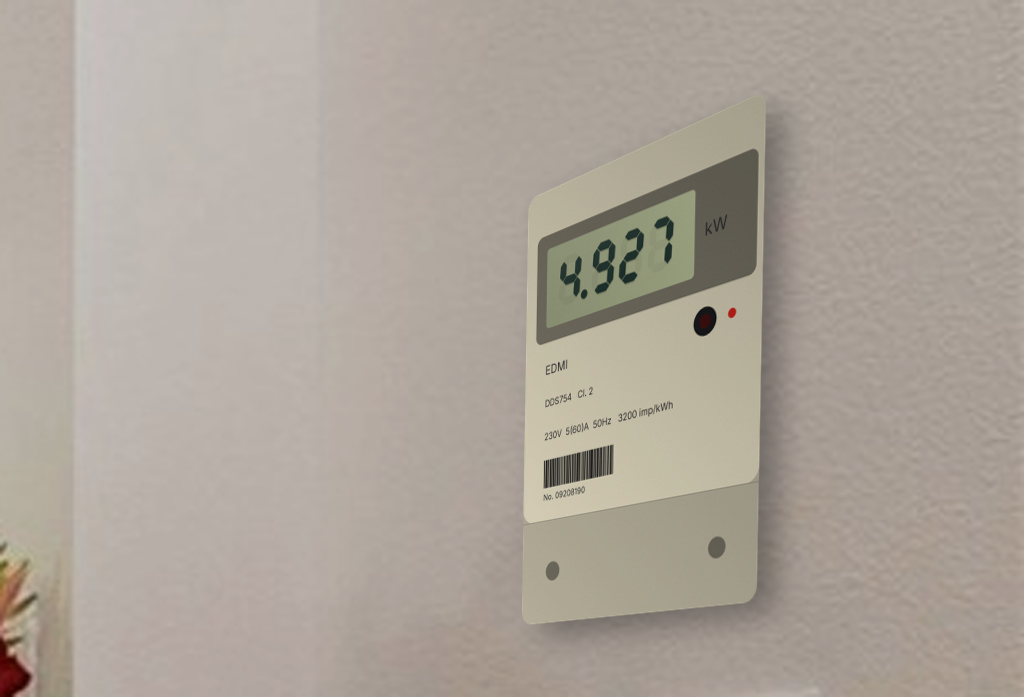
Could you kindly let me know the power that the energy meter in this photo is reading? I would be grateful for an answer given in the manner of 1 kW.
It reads 4.927 kW
